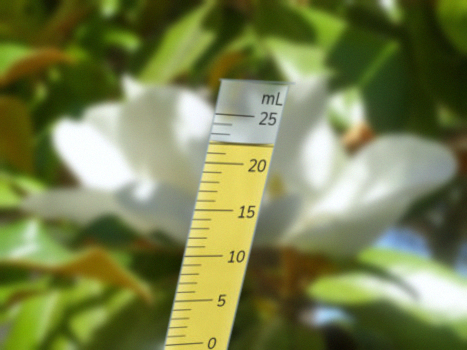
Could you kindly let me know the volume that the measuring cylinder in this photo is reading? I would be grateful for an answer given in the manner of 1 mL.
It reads 22 mL
